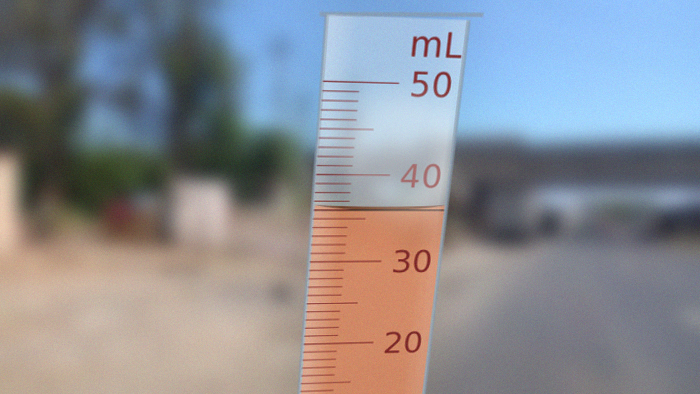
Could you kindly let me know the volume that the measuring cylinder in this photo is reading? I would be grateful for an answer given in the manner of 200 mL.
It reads 36 mL
